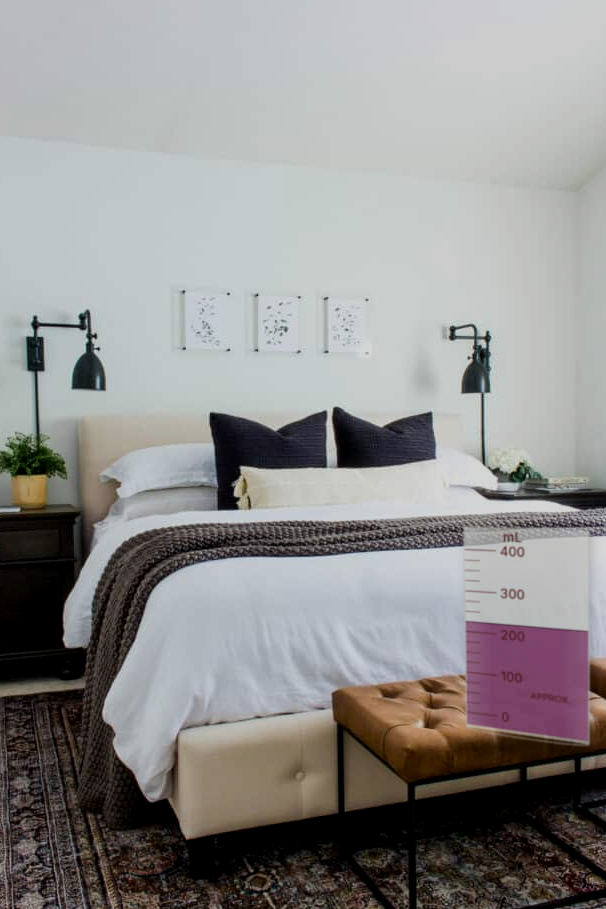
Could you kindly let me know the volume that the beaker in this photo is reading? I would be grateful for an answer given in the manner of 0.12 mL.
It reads 225 mL
